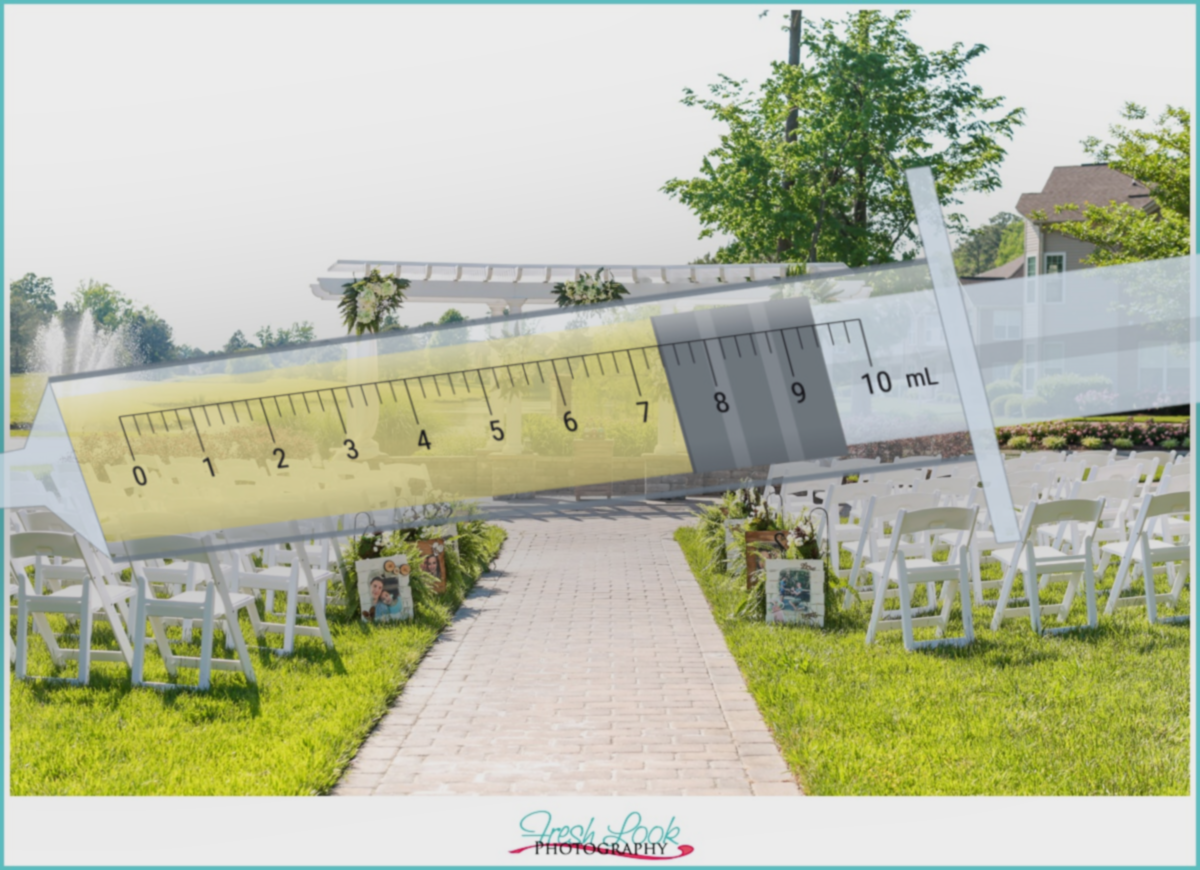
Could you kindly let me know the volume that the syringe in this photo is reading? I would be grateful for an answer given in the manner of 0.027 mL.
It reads 7.4 mL
